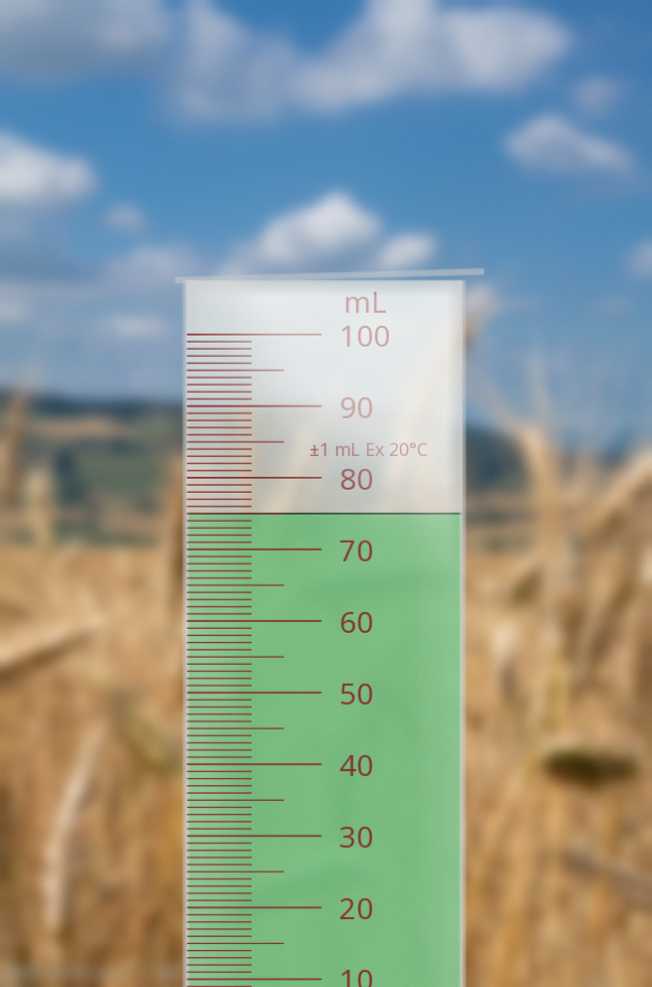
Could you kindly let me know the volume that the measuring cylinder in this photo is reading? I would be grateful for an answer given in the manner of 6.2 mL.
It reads 75 mL
